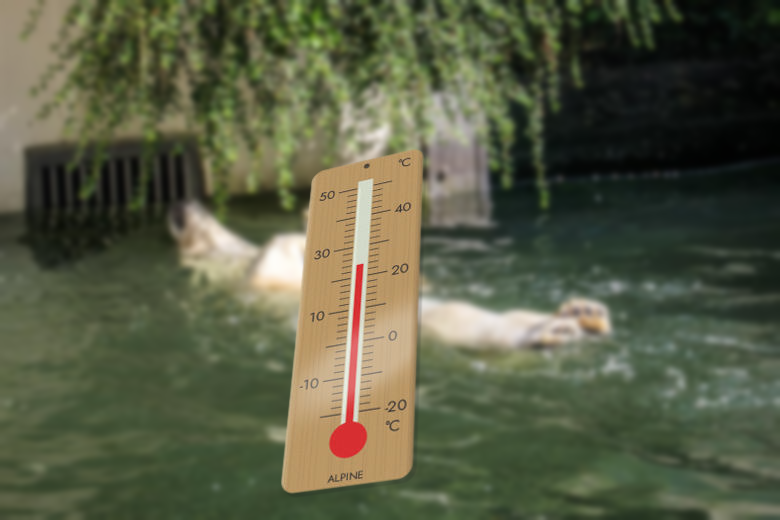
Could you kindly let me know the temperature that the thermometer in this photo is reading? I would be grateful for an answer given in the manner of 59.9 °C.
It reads 24 °C
